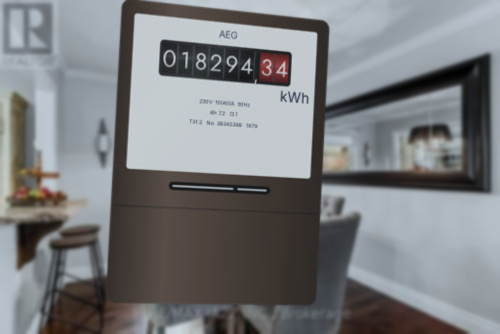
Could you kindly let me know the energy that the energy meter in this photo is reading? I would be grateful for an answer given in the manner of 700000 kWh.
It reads 18294.34 kWh
